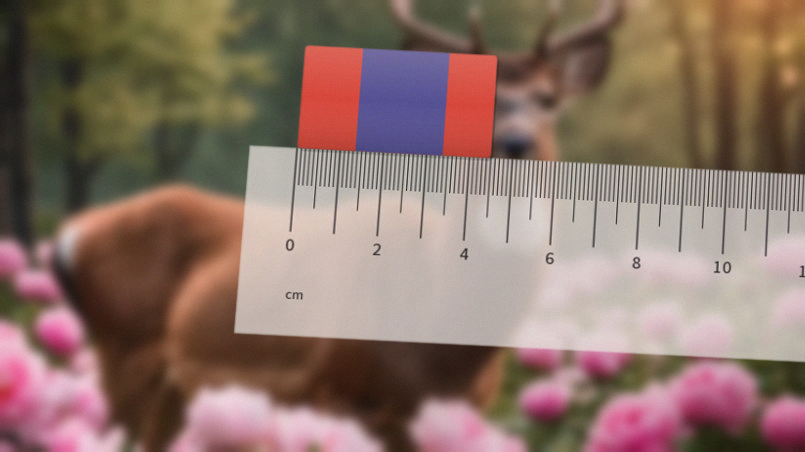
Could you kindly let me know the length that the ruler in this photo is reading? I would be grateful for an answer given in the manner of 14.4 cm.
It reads 4.5 cm
